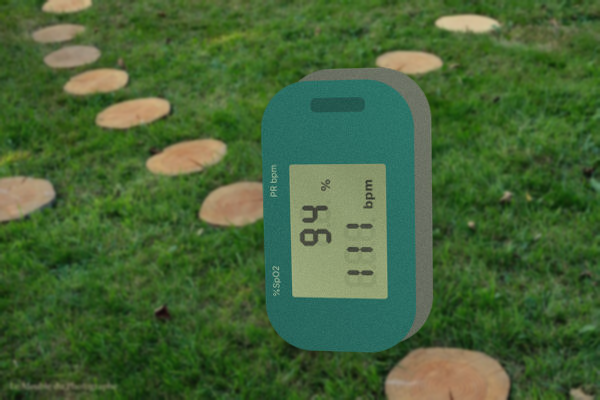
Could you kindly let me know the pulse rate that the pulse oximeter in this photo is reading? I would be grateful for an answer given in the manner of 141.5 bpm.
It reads 111 bpm
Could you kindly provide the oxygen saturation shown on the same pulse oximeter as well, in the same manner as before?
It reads 94 %
